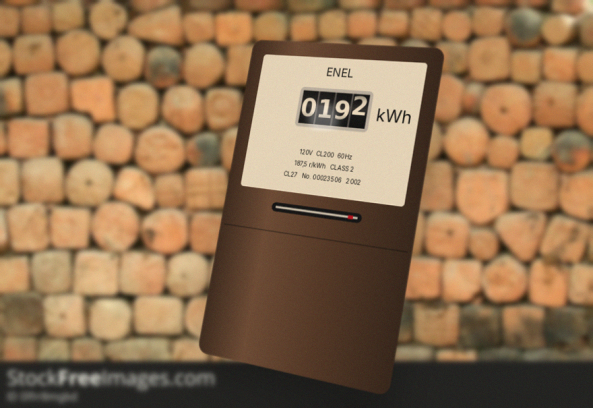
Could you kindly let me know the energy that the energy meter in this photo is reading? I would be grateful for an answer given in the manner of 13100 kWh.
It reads 192 kWh
